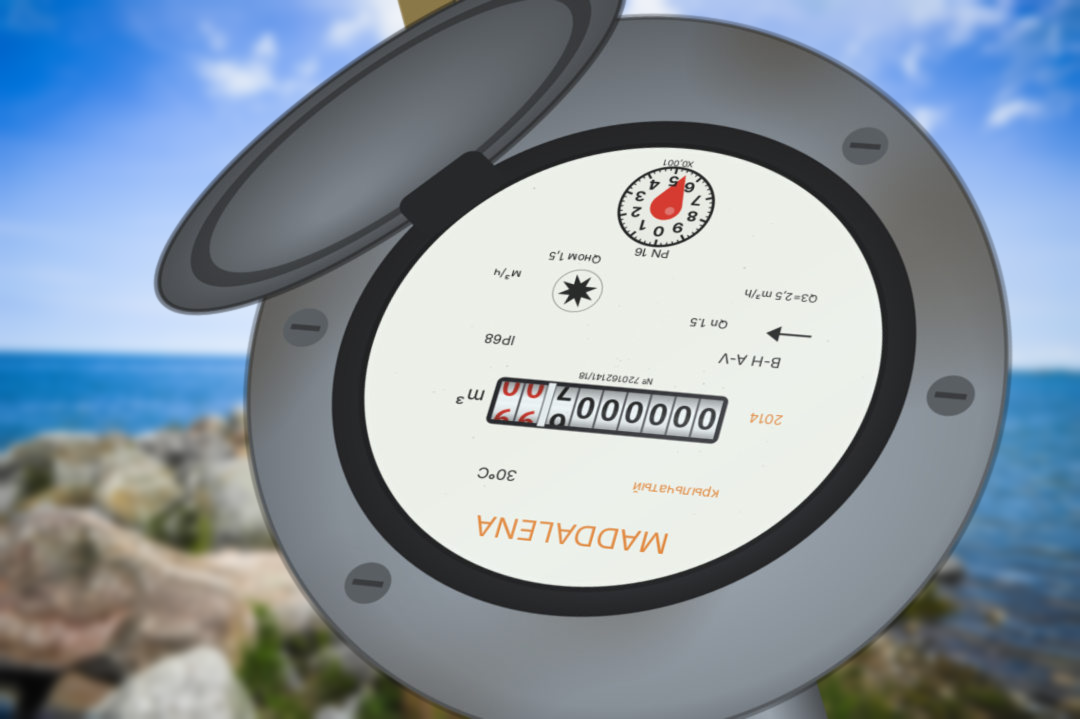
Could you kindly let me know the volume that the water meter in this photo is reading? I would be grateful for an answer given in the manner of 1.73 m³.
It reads 6.995 m³
